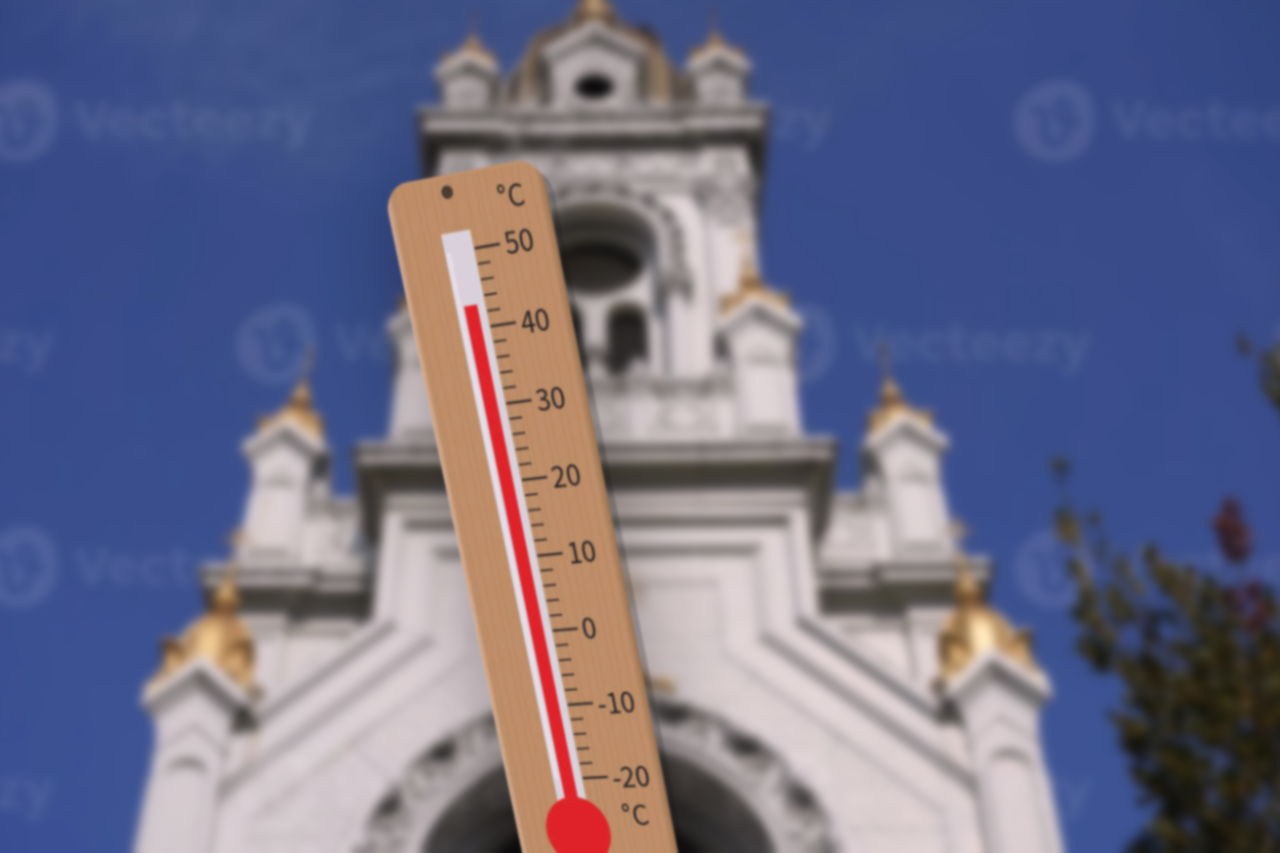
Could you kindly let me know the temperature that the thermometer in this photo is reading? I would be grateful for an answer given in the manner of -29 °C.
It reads 43 °C
